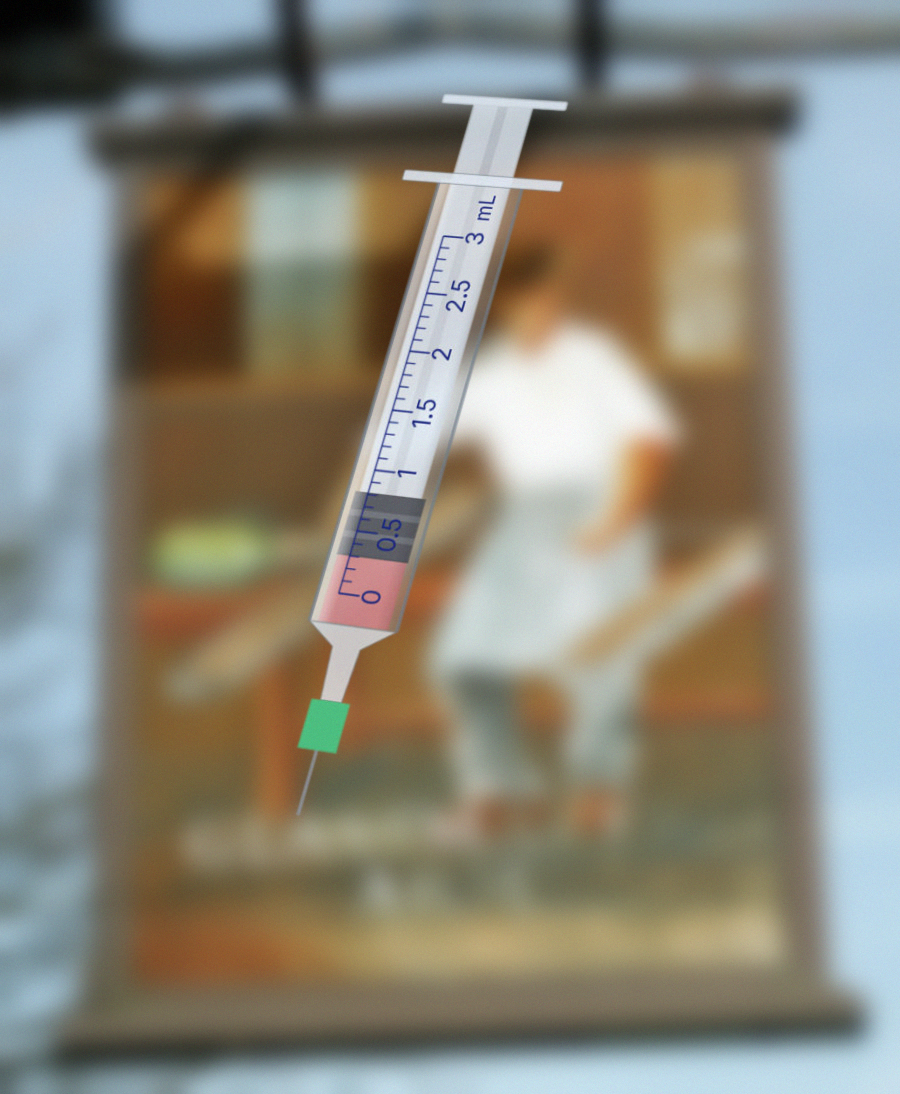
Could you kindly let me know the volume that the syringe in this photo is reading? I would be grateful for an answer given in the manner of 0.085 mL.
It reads 0.3 mL
